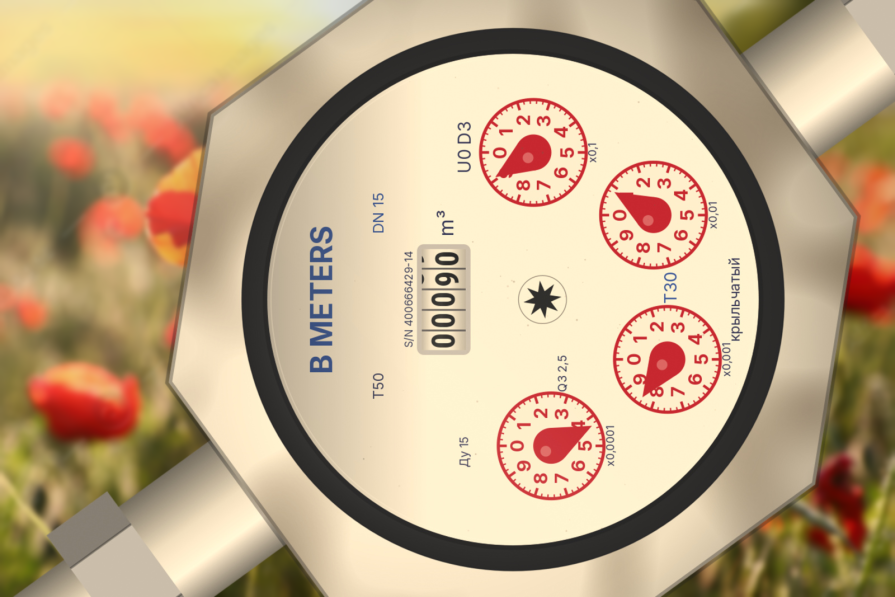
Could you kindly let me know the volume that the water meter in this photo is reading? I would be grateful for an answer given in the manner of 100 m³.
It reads 89.9084 m³
